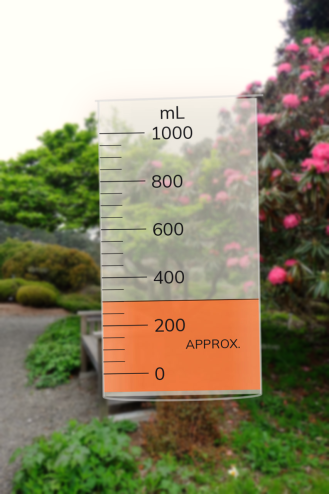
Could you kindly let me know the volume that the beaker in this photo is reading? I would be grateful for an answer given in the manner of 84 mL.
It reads 300 mL
